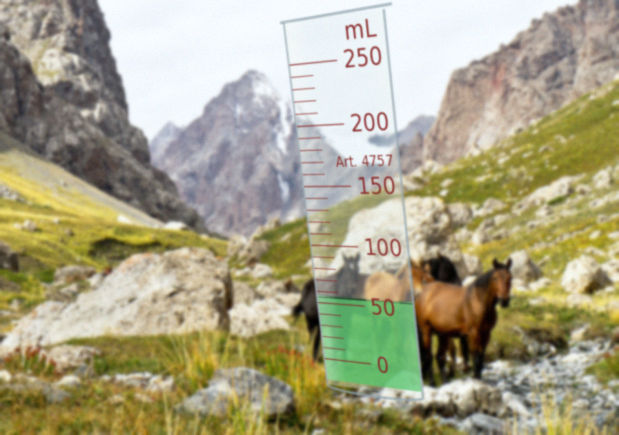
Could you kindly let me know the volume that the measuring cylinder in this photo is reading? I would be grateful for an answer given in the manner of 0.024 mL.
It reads 55 mL
